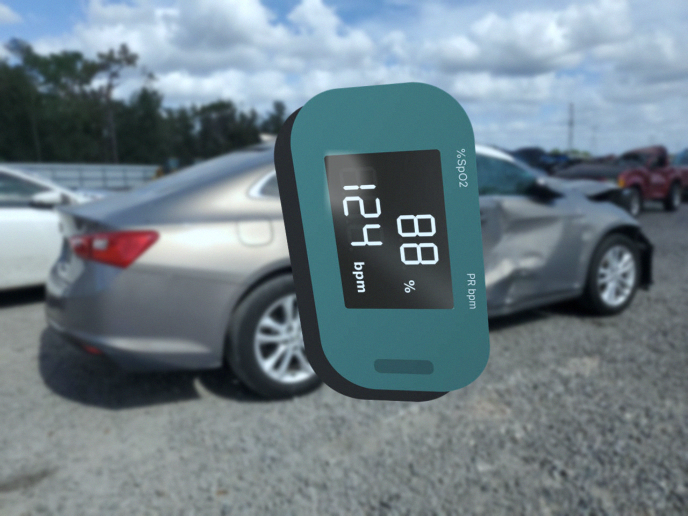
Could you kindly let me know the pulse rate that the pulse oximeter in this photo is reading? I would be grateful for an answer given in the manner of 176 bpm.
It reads 124 bpm
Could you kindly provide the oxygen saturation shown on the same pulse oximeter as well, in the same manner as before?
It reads 88 %
